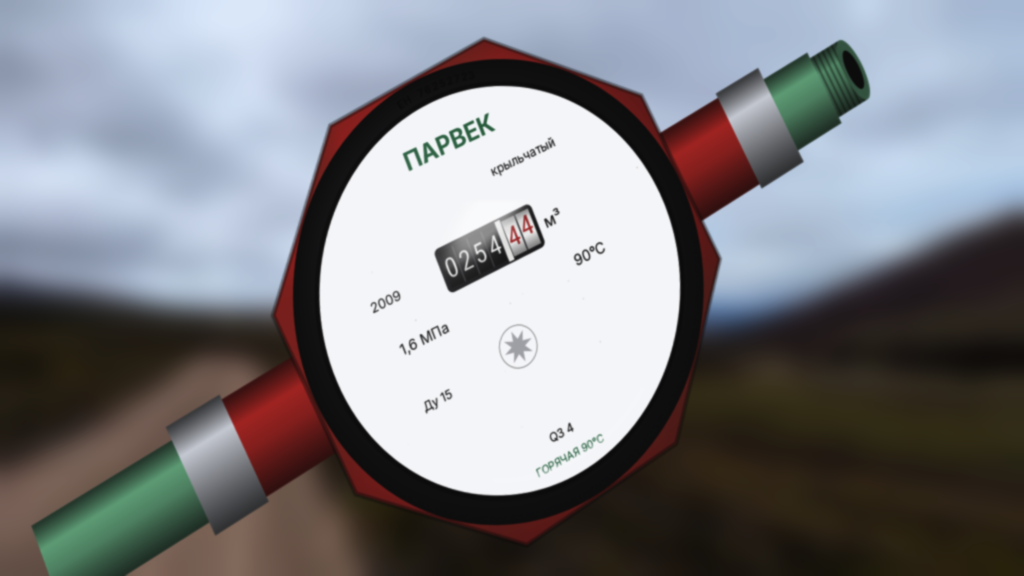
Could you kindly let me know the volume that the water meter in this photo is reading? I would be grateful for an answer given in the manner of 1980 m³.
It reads 254.44 m³
